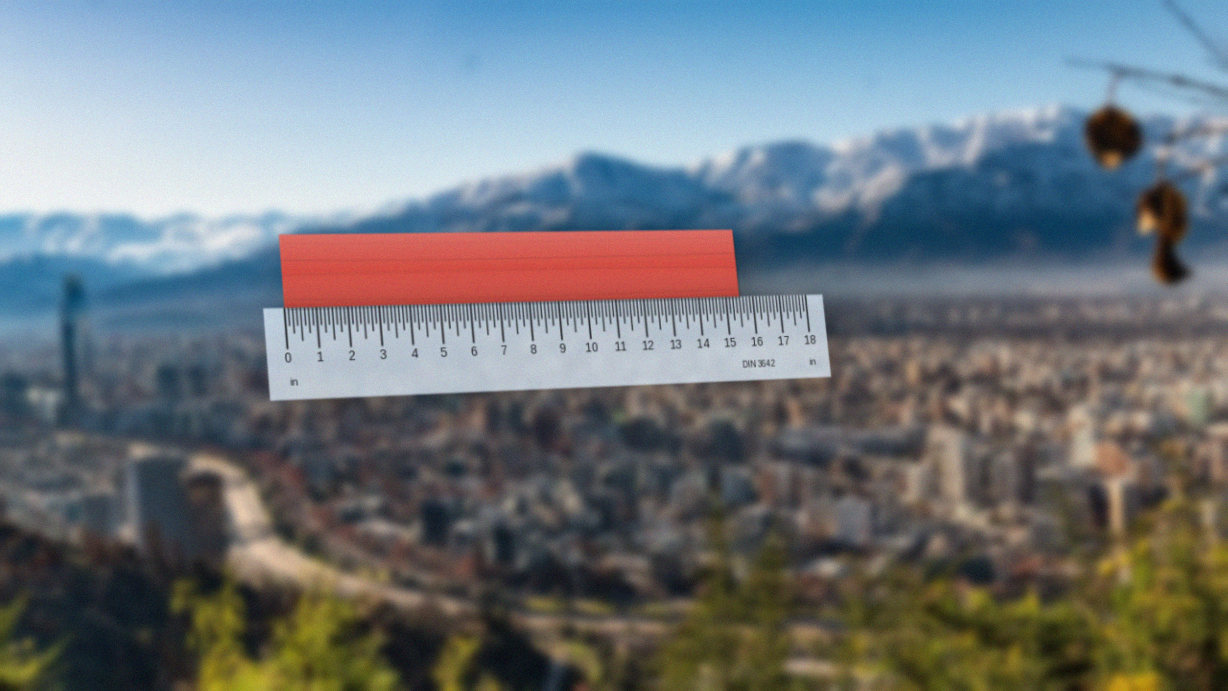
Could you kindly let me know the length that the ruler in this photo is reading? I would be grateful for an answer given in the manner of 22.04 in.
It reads 15.5 in
